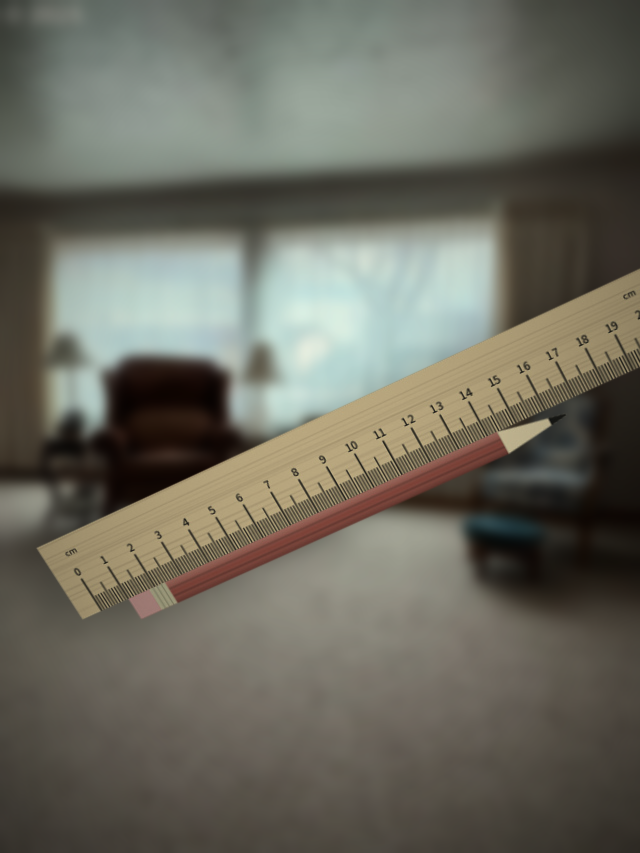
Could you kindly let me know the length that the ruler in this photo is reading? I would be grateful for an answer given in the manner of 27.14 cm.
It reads 15.5 cm
